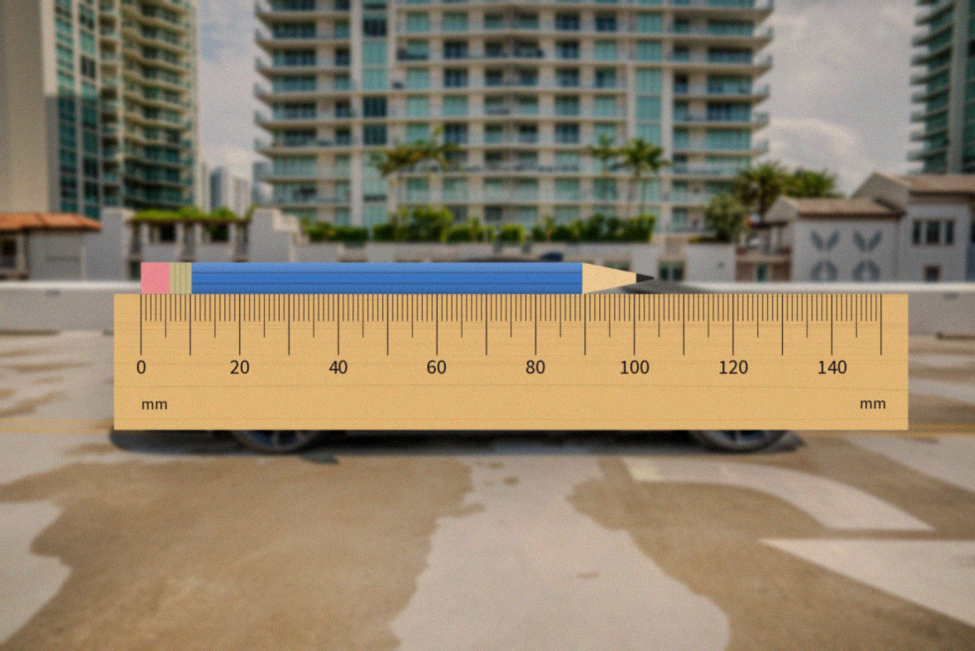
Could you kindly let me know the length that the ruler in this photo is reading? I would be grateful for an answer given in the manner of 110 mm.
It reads 104 mm
